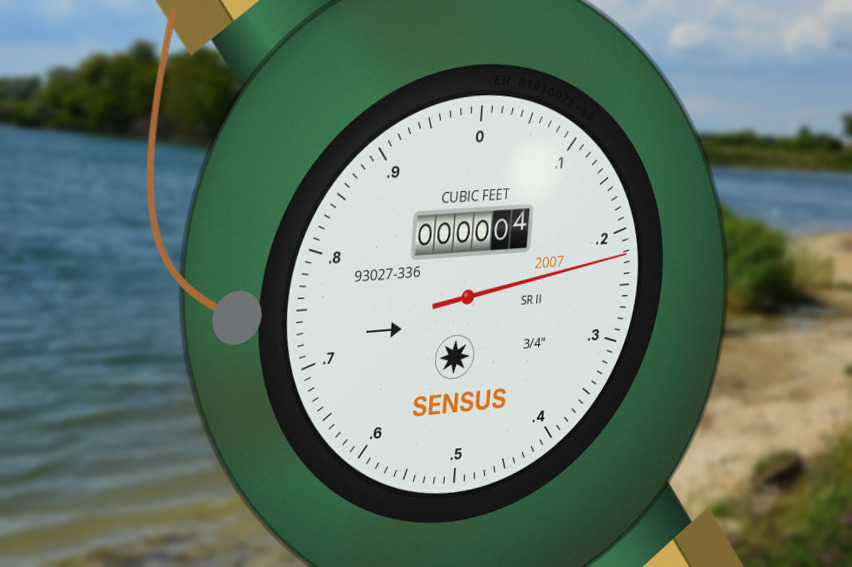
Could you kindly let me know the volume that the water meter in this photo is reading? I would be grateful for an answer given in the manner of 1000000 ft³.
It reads 4.22 ft³
